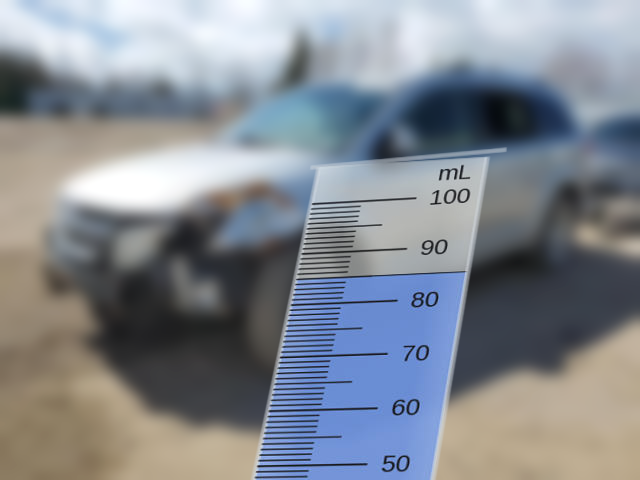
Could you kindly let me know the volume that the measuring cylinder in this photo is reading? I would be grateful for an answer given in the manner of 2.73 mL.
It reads 85 mL
